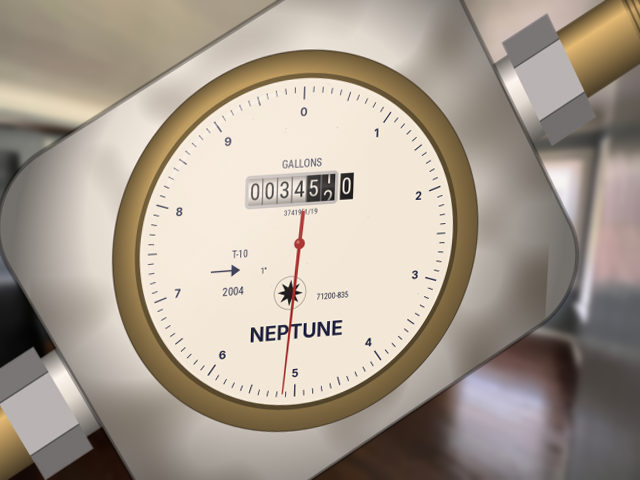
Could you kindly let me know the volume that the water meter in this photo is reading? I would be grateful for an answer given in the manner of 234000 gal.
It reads 34515.1 gal
